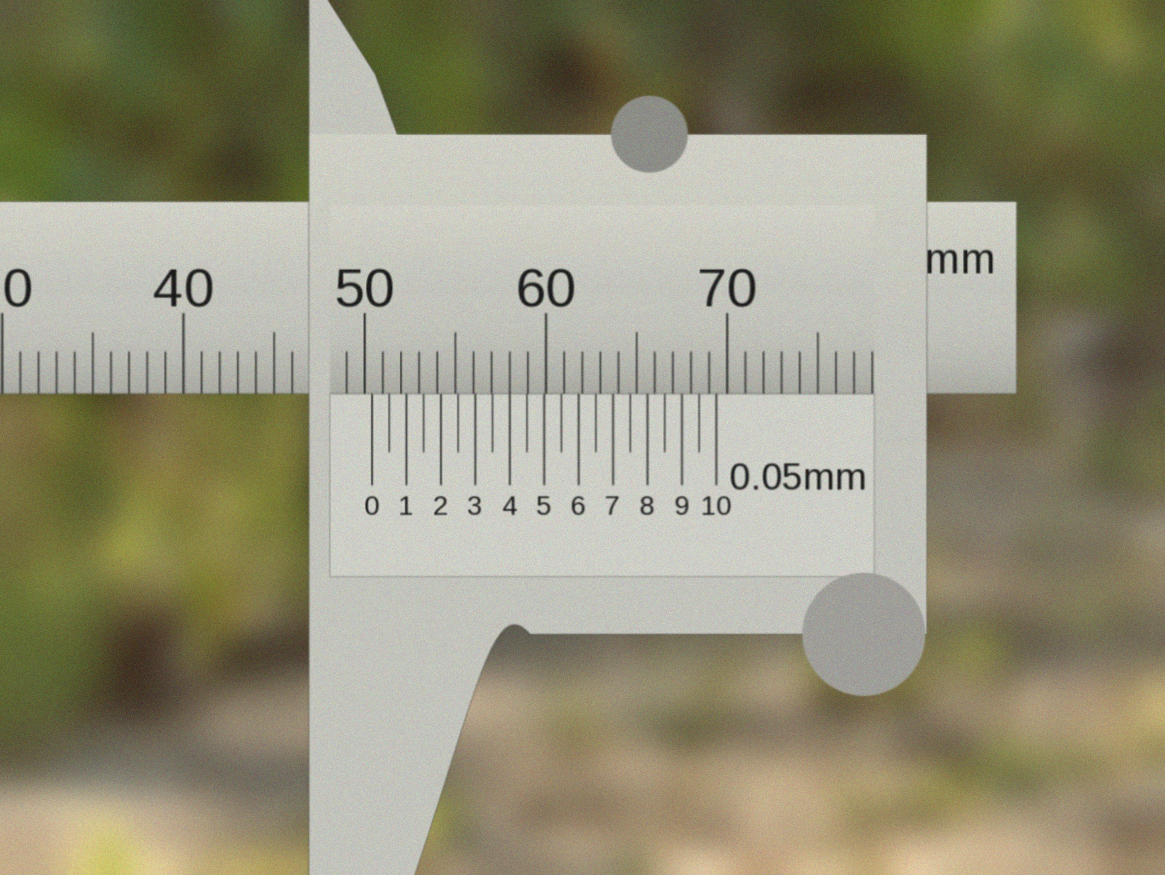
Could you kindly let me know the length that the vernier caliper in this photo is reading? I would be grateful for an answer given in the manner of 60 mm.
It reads 50.4 mm
